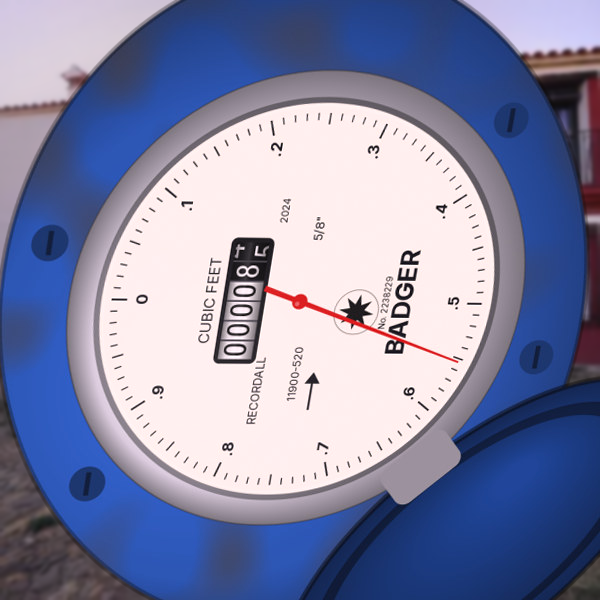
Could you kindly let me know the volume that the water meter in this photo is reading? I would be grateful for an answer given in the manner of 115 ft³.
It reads 84.55 ft³
